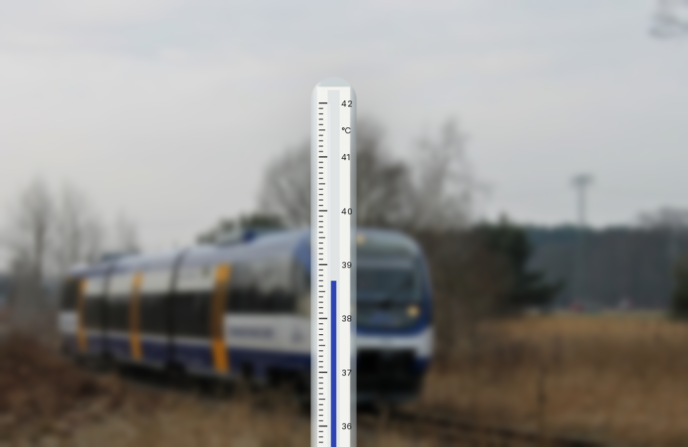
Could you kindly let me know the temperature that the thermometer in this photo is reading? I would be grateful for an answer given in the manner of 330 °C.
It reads 38.7 °C
